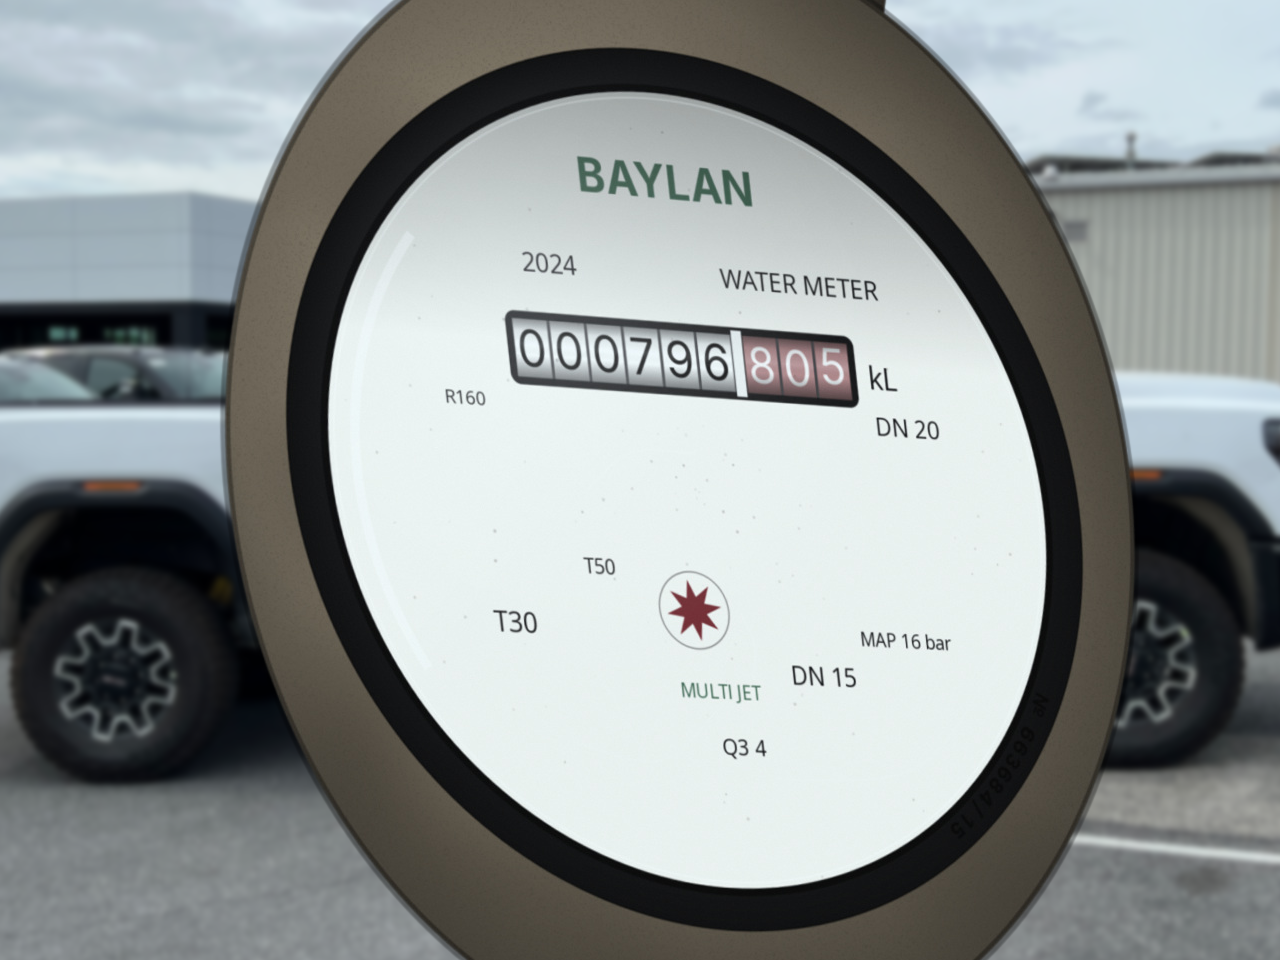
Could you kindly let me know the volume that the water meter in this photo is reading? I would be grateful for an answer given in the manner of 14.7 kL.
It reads 796.805 kL
